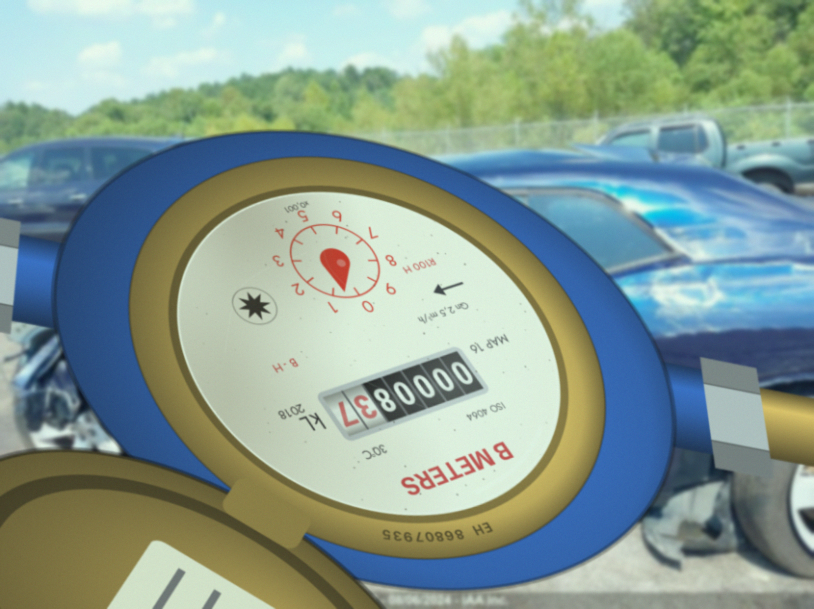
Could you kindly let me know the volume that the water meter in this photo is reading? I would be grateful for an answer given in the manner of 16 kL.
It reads 8.370 kL
